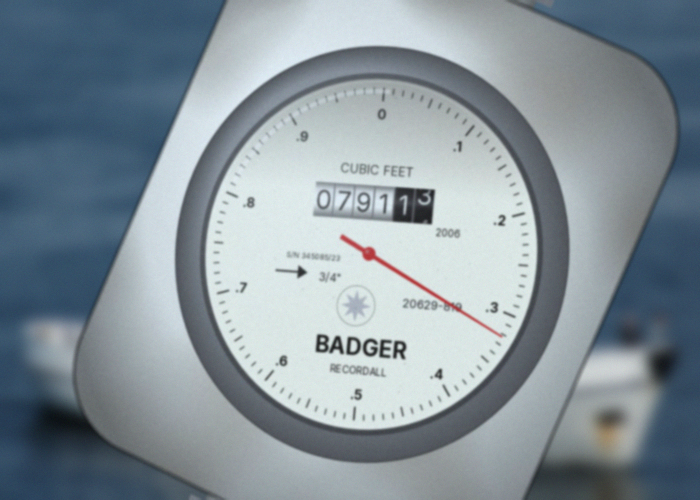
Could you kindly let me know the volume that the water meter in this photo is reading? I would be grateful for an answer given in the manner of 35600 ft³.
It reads 79113.32 ft³
